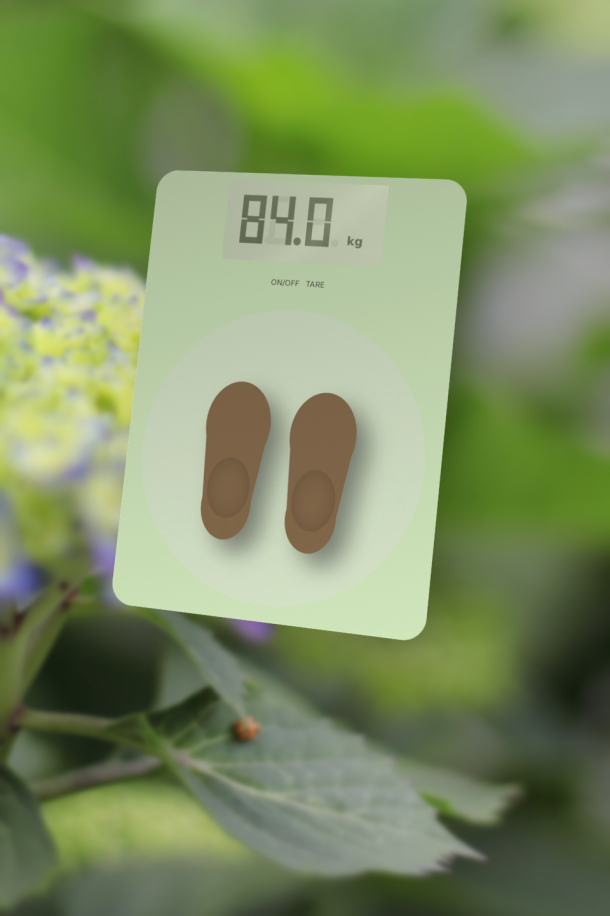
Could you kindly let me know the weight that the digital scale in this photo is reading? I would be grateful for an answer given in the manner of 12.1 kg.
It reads 84.0 kg
